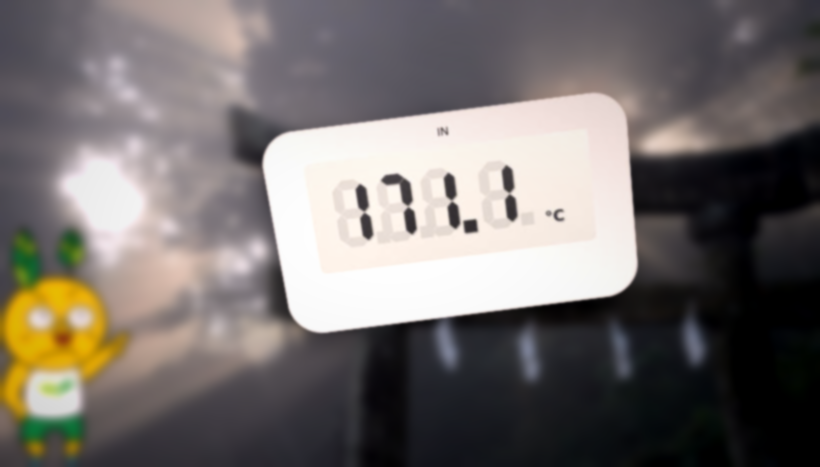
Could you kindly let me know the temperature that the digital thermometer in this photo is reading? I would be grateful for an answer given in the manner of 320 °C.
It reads 171.1 °C
